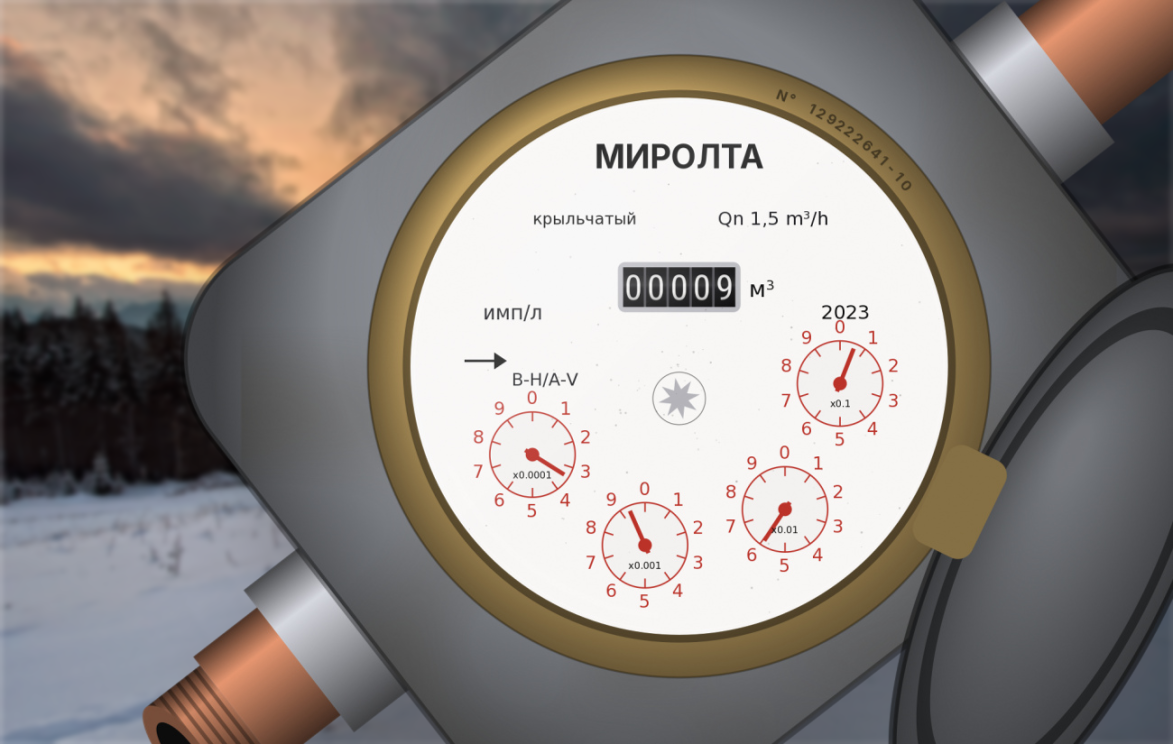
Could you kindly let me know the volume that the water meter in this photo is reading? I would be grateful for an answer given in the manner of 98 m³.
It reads 9.0593 m³
